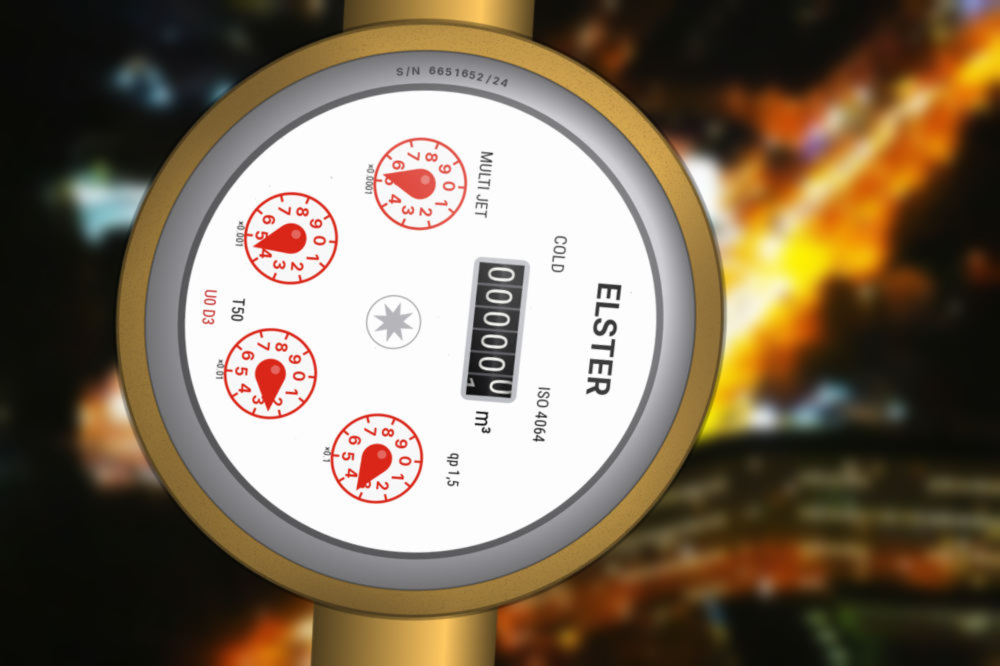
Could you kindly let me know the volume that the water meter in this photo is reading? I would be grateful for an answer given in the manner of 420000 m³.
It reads 0.3245 m³
